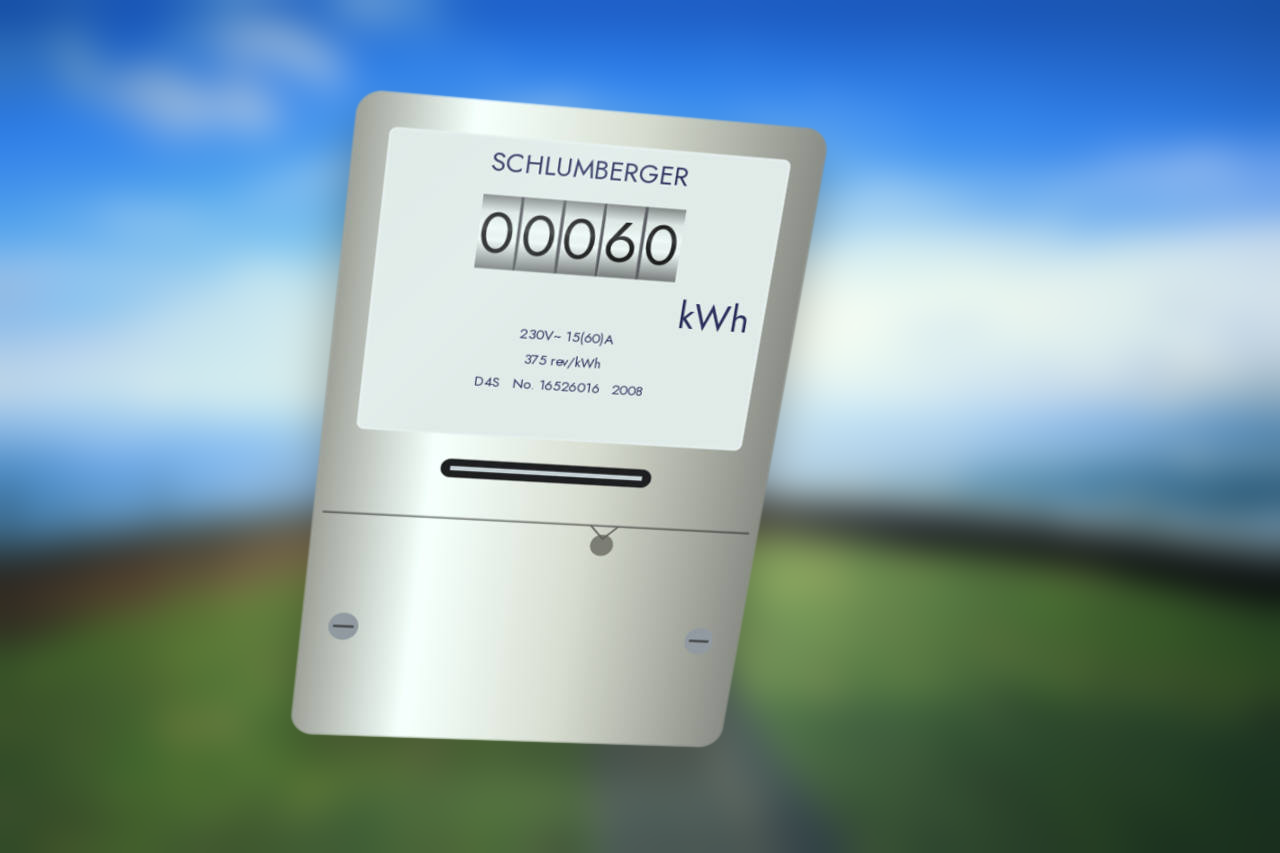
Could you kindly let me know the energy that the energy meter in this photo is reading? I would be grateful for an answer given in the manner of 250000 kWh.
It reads 60 kWh
